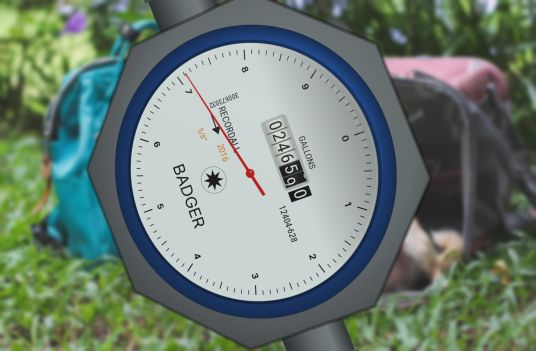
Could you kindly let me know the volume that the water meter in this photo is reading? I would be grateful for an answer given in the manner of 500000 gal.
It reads 246587.1 gal
